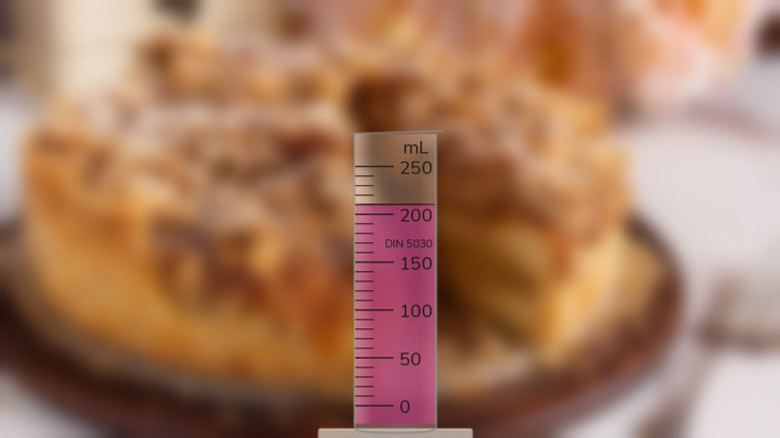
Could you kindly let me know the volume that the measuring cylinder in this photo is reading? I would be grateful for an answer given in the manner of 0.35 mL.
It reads 210 mL
